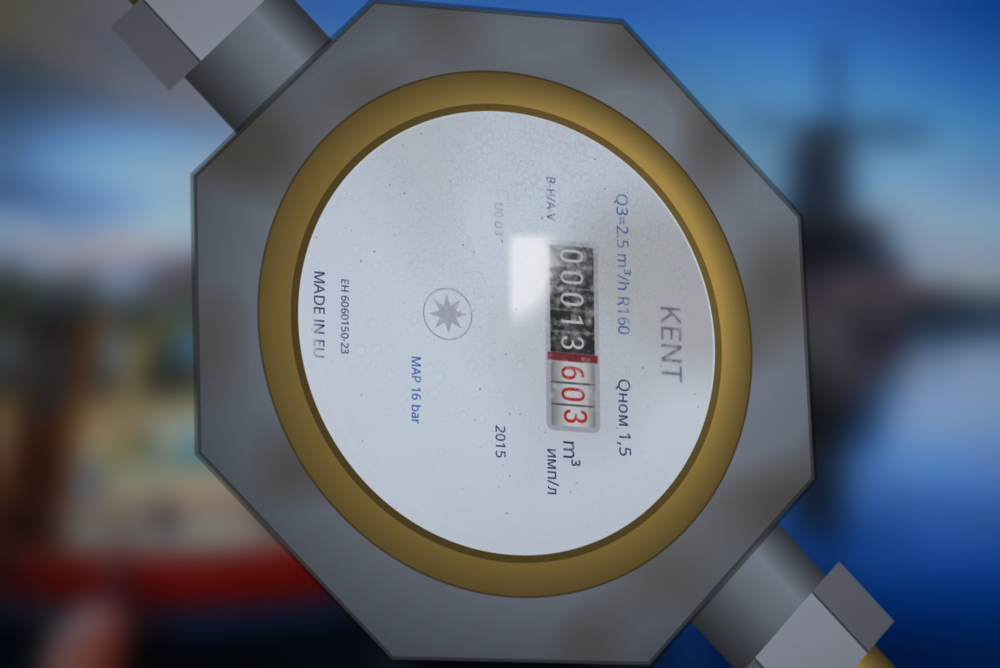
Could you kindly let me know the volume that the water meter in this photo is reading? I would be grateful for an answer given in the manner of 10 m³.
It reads 13.603 m³
